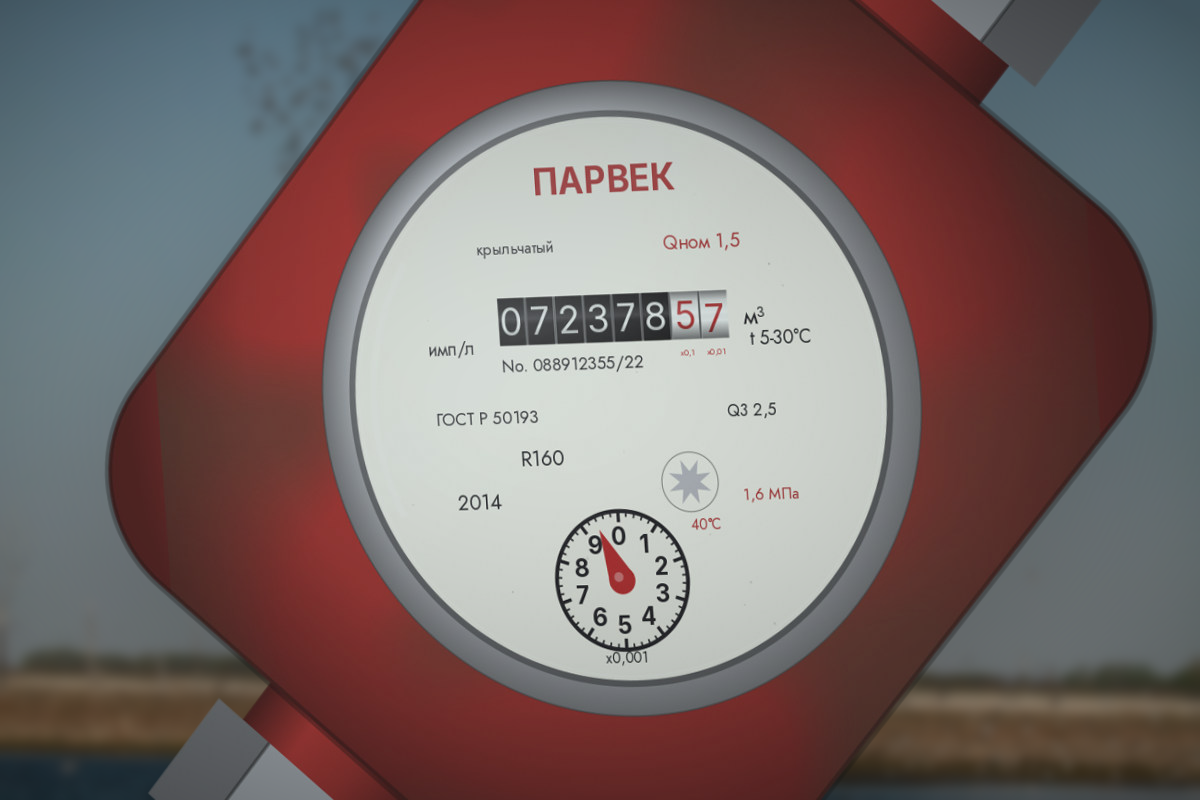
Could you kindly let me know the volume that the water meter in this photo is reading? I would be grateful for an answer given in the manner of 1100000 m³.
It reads 72378.569 m³
